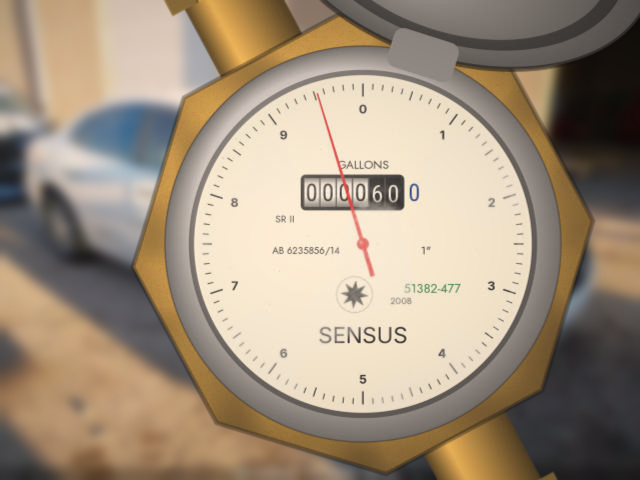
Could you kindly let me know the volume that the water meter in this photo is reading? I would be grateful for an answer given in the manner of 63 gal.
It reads 599.5 gal
